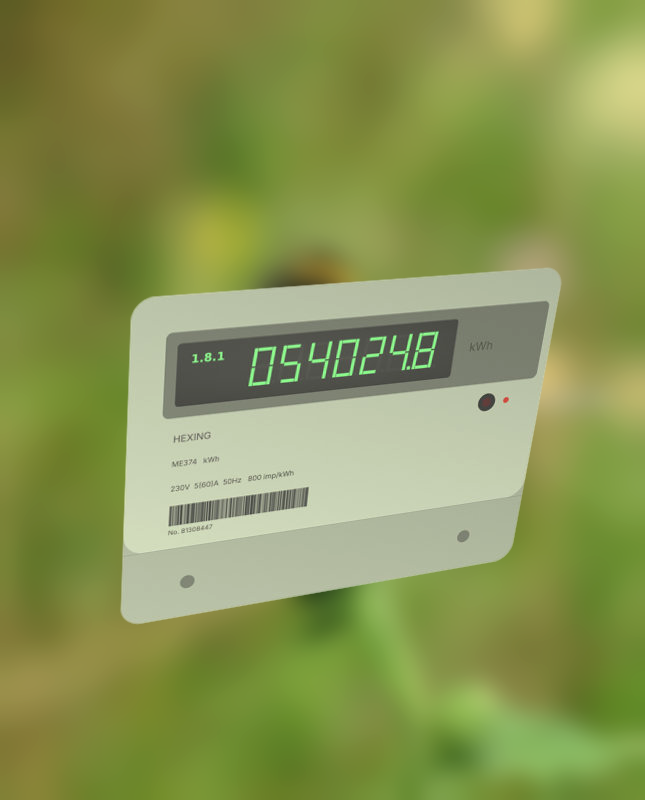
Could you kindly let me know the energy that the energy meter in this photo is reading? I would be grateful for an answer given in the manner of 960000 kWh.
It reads 54024.8 kWh
